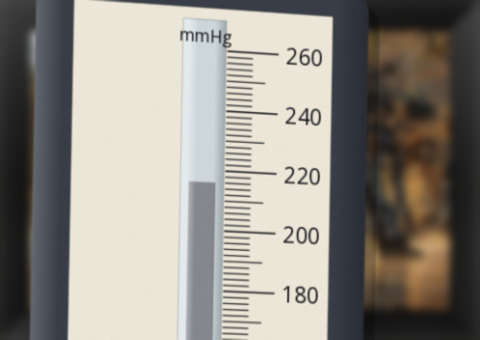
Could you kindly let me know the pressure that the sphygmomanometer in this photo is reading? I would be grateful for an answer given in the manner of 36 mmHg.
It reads 216 mmHg
